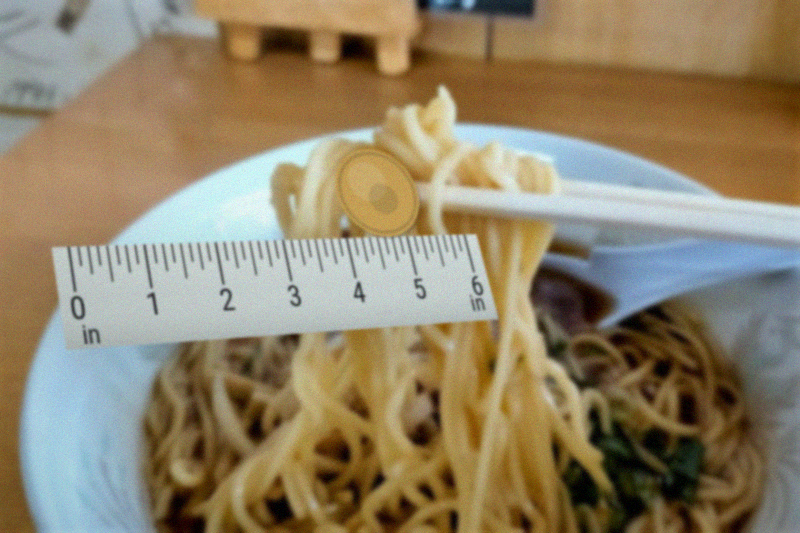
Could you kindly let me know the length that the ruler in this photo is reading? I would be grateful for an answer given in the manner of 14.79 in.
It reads 1.375 in
